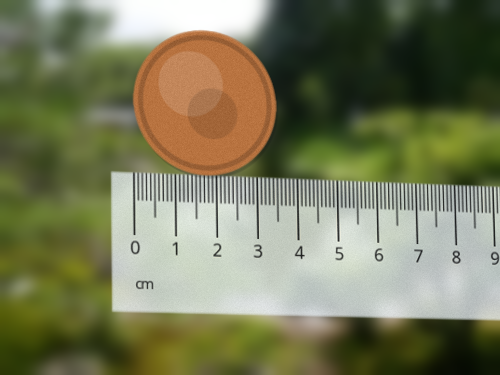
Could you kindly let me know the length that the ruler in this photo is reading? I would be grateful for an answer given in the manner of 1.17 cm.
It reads 3.5 cm
